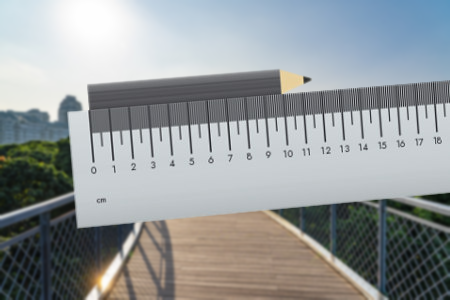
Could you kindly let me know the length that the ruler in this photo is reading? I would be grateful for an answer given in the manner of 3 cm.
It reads 11.5 cm
